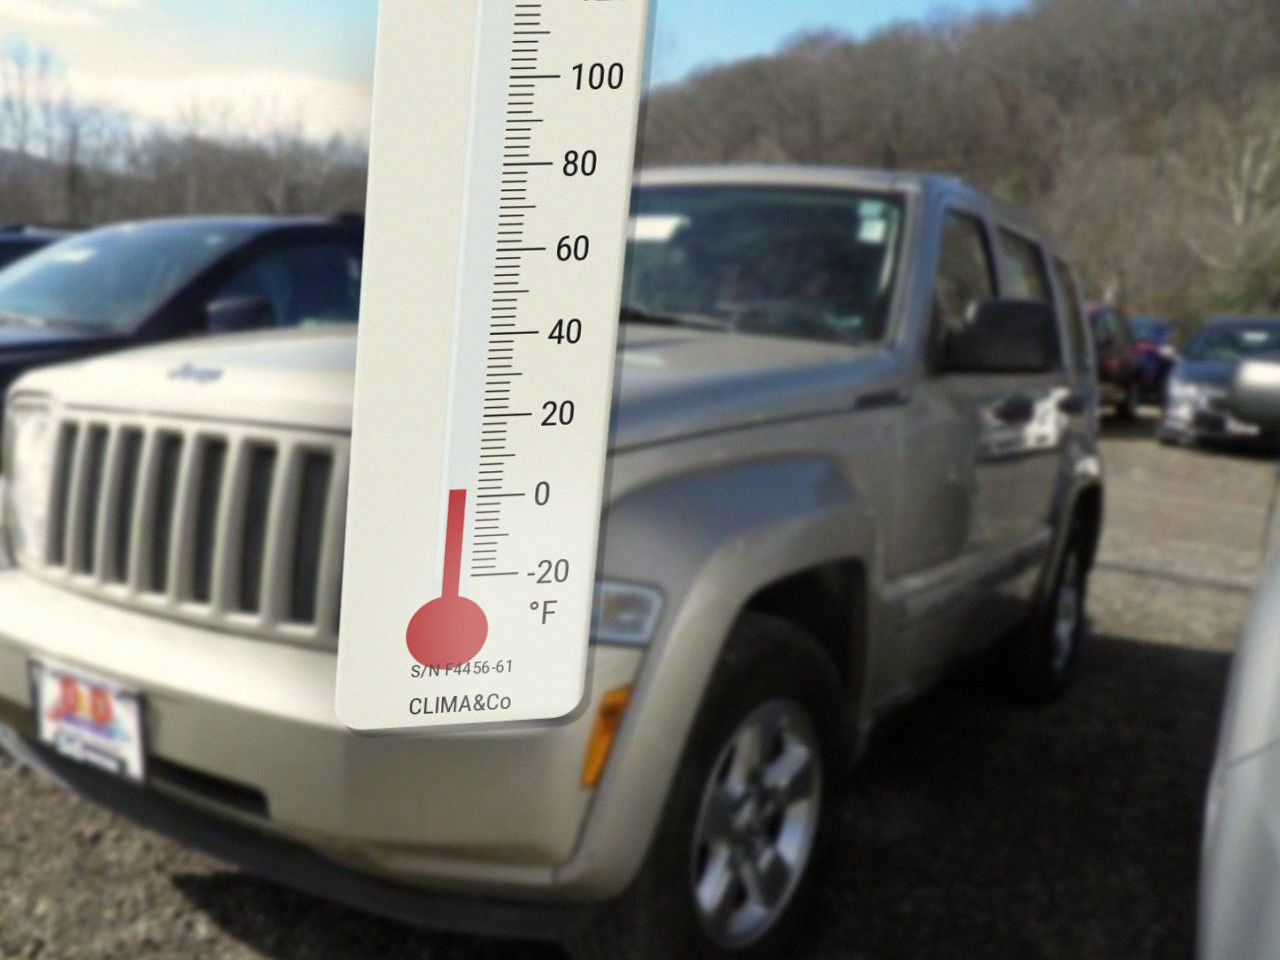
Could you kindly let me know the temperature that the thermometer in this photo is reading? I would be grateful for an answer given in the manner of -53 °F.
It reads 2 °F
